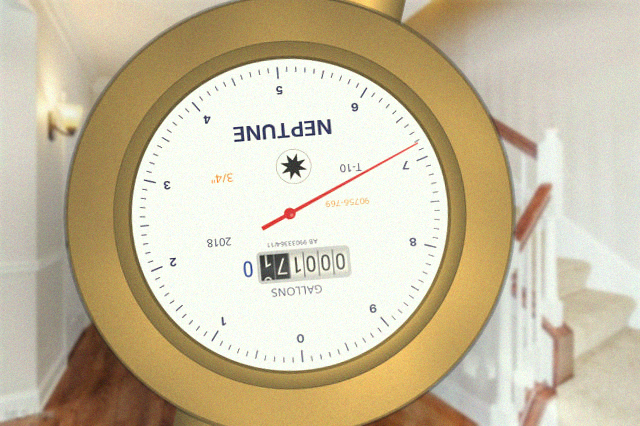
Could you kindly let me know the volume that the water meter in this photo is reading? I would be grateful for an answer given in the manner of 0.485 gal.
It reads 1706.8 gal
